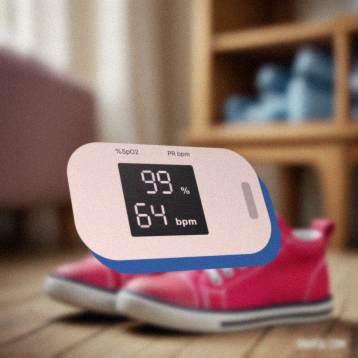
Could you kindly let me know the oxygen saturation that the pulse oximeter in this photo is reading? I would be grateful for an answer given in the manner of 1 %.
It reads 99 %
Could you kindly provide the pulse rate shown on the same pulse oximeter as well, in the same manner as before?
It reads 64 bpm
